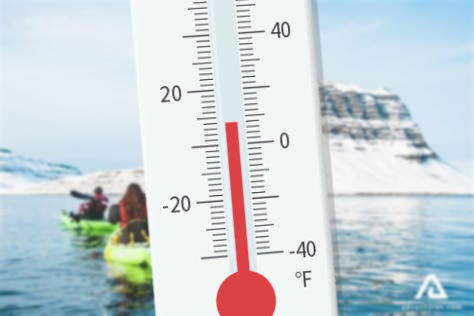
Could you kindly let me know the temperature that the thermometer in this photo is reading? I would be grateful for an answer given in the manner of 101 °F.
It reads 8 °F
